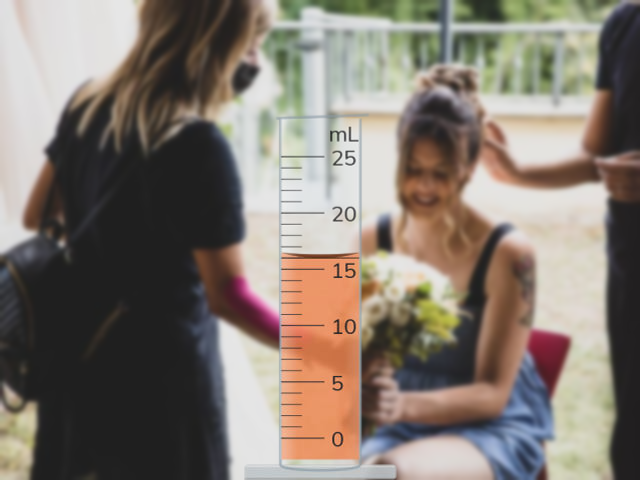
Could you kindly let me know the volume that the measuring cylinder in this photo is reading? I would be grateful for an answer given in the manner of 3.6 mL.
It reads 16 mL
